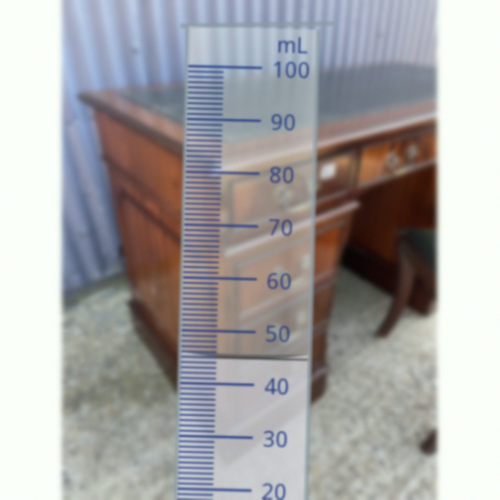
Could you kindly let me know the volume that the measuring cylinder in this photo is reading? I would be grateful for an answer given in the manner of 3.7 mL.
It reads 45 mL
